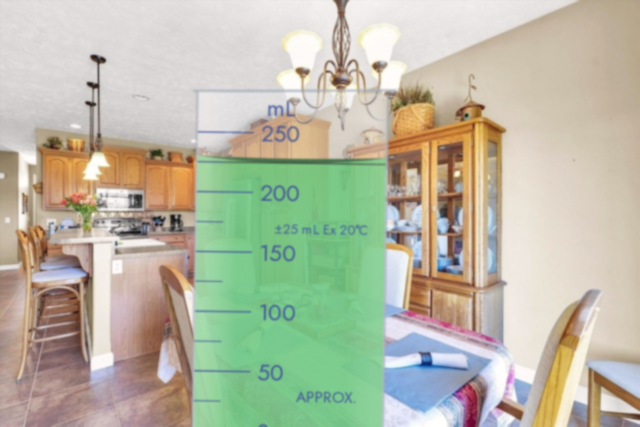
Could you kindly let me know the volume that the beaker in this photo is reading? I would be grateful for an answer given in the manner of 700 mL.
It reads 225 mL
